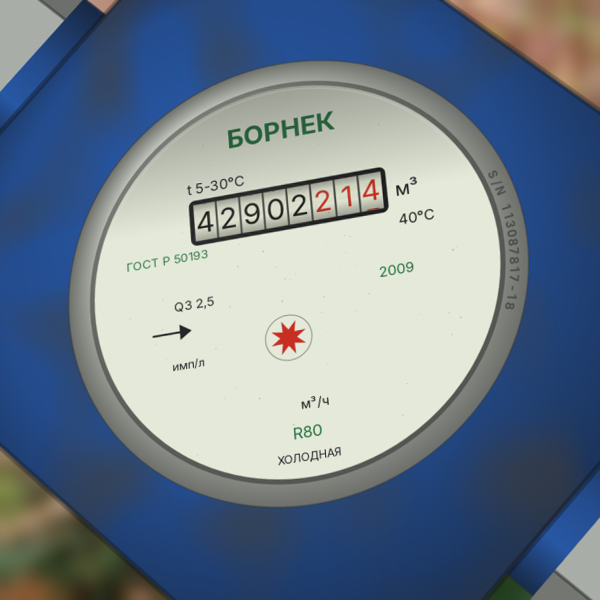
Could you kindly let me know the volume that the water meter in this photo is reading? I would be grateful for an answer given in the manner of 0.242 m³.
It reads 42902.214 m³
